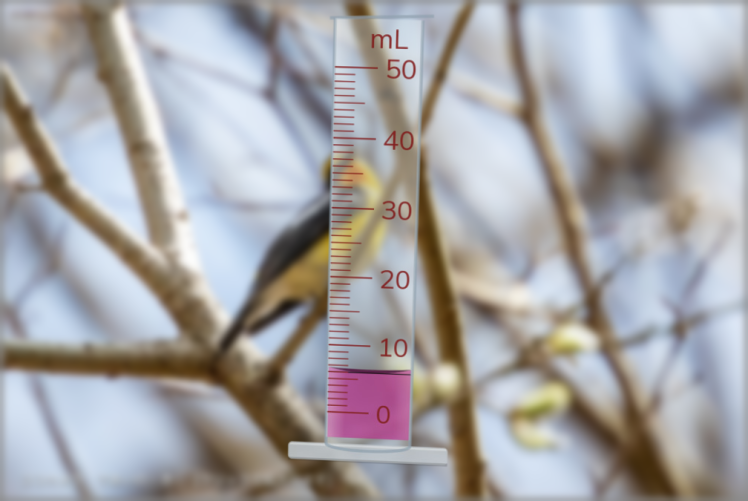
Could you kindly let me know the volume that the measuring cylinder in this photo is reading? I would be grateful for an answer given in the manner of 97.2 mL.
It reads 6 mL
